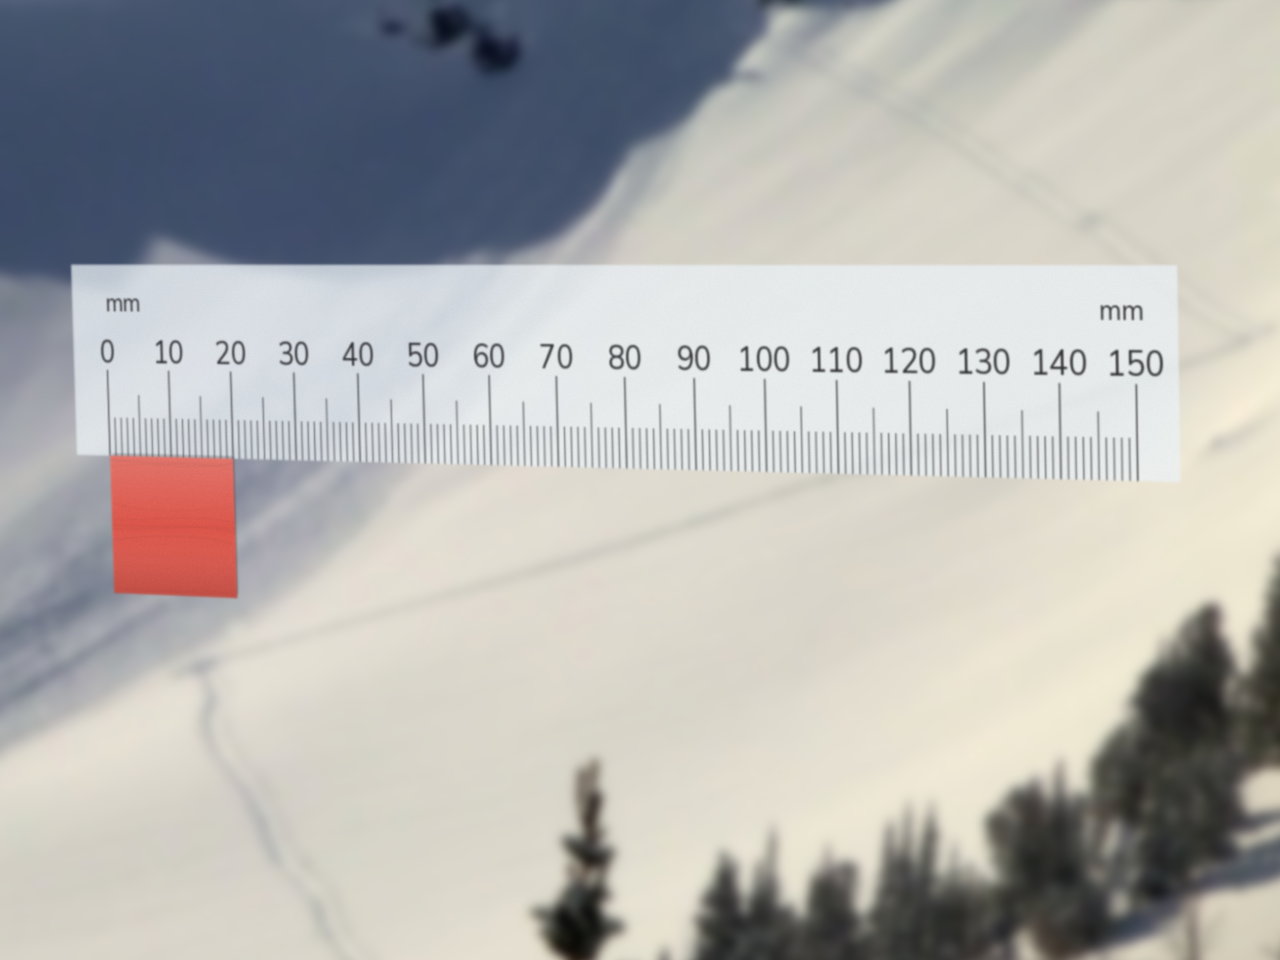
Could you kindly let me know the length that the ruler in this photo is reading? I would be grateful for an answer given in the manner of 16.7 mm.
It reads 20 mm
